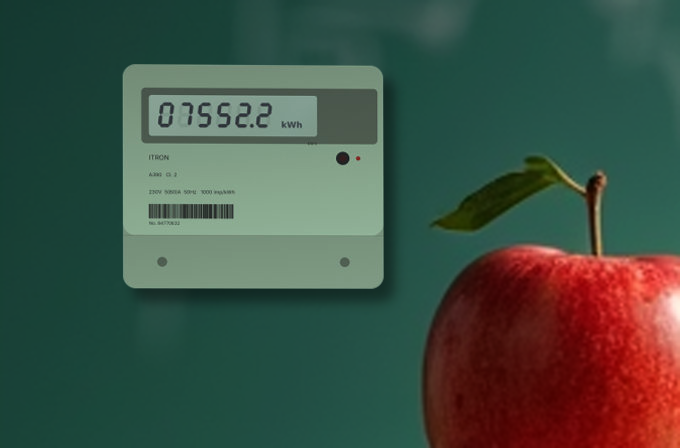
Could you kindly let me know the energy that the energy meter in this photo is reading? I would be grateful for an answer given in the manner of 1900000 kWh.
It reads 7552.2 kWh
